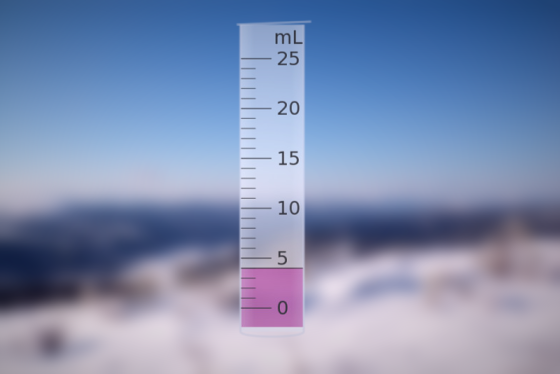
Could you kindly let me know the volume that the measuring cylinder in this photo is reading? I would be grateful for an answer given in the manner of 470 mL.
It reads 4 mL
